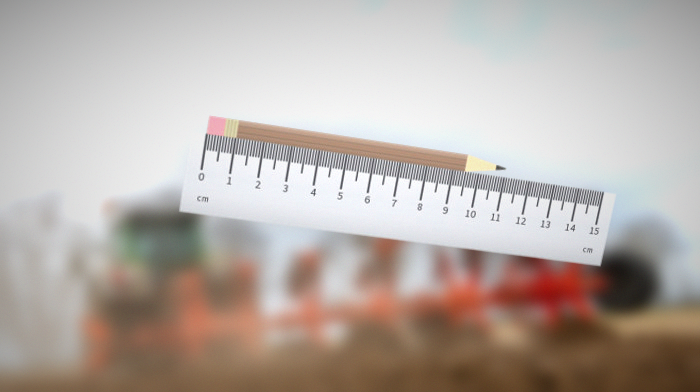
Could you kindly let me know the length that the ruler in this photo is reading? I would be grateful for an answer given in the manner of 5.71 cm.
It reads 11 cm
